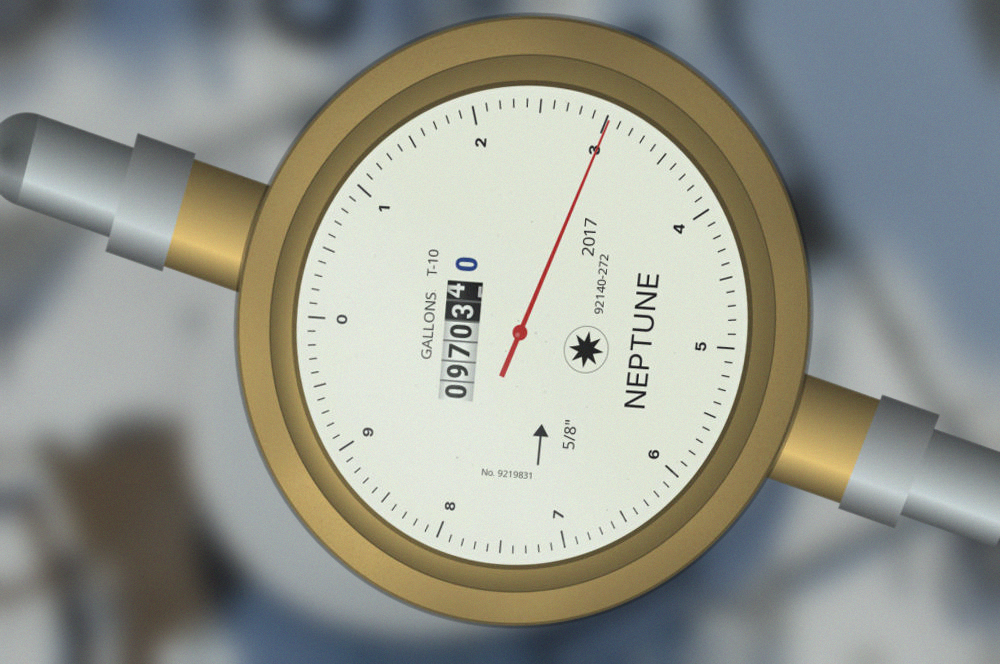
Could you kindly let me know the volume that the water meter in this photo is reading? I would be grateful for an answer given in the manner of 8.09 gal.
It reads 970343.0 gal
